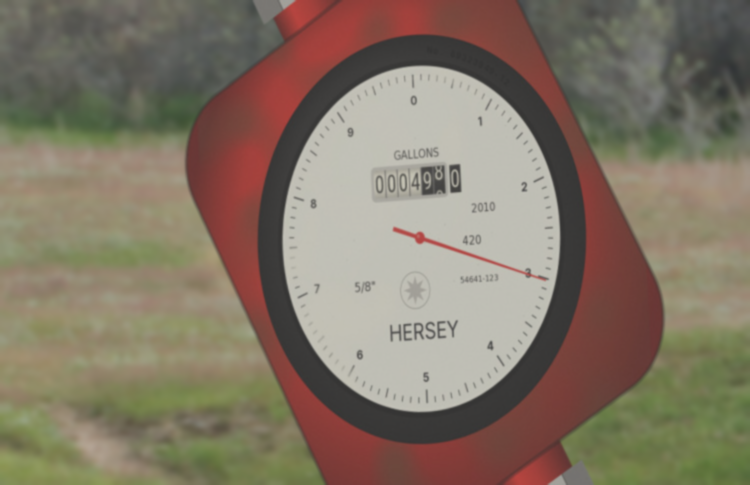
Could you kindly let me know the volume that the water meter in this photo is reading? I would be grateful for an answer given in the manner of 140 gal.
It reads 4983.0 gal
